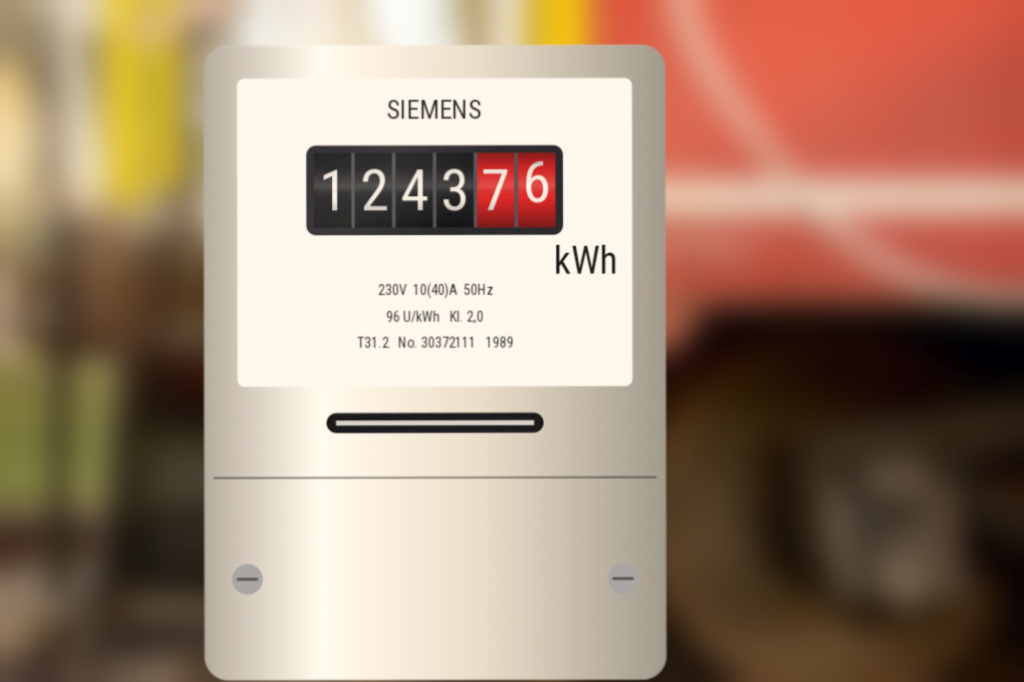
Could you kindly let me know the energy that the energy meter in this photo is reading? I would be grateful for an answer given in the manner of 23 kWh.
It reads 1243.76 kWh
